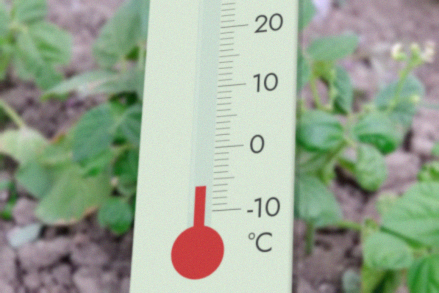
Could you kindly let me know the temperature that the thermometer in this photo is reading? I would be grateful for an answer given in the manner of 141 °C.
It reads -6 °C
